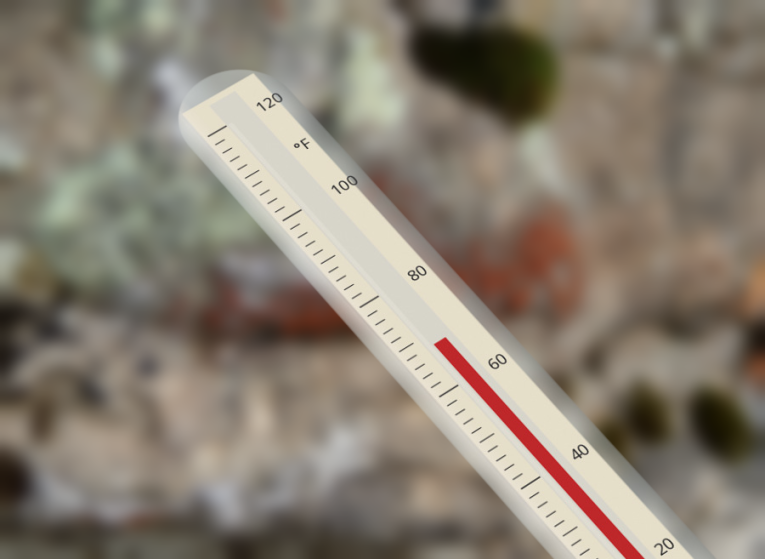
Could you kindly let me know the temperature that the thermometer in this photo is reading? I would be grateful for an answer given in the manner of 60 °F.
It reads 68 °F
